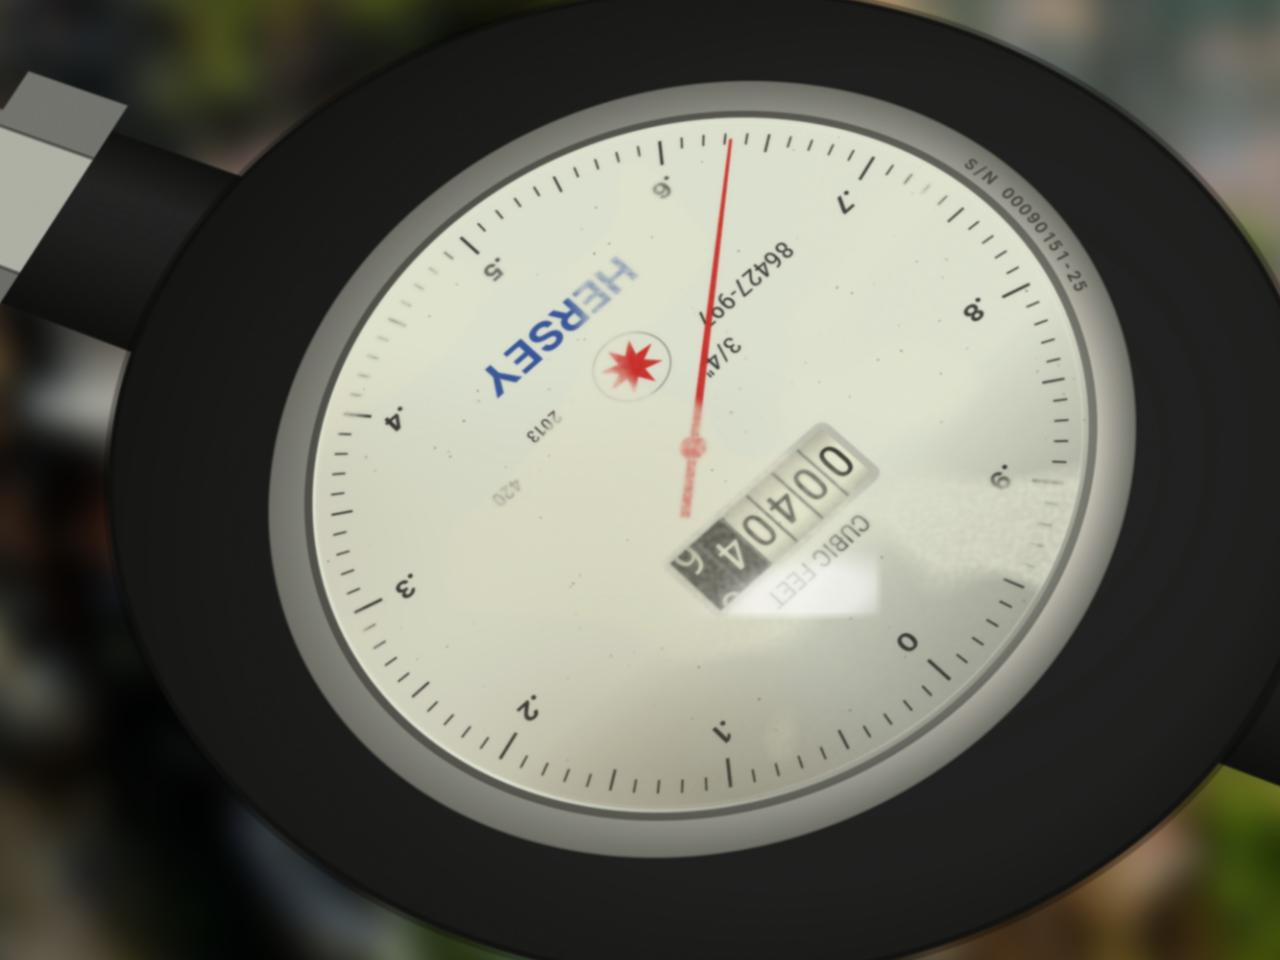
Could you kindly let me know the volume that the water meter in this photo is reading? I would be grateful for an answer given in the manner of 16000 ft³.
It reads 4045.63 ft³
